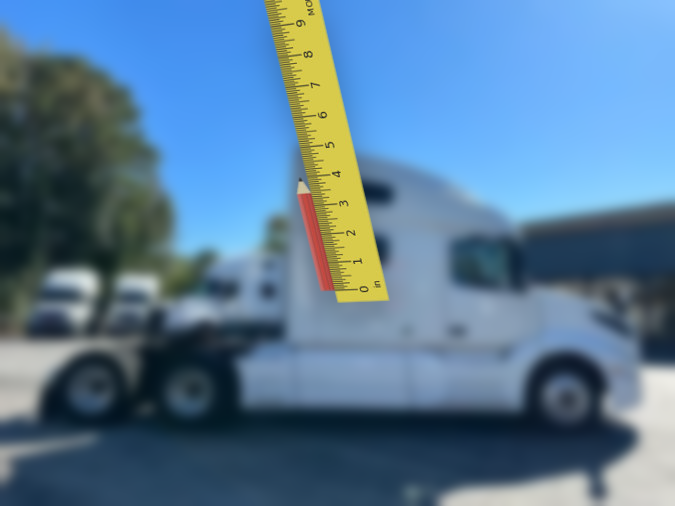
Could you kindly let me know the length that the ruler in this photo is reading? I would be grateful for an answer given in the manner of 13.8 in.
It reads 4 in
